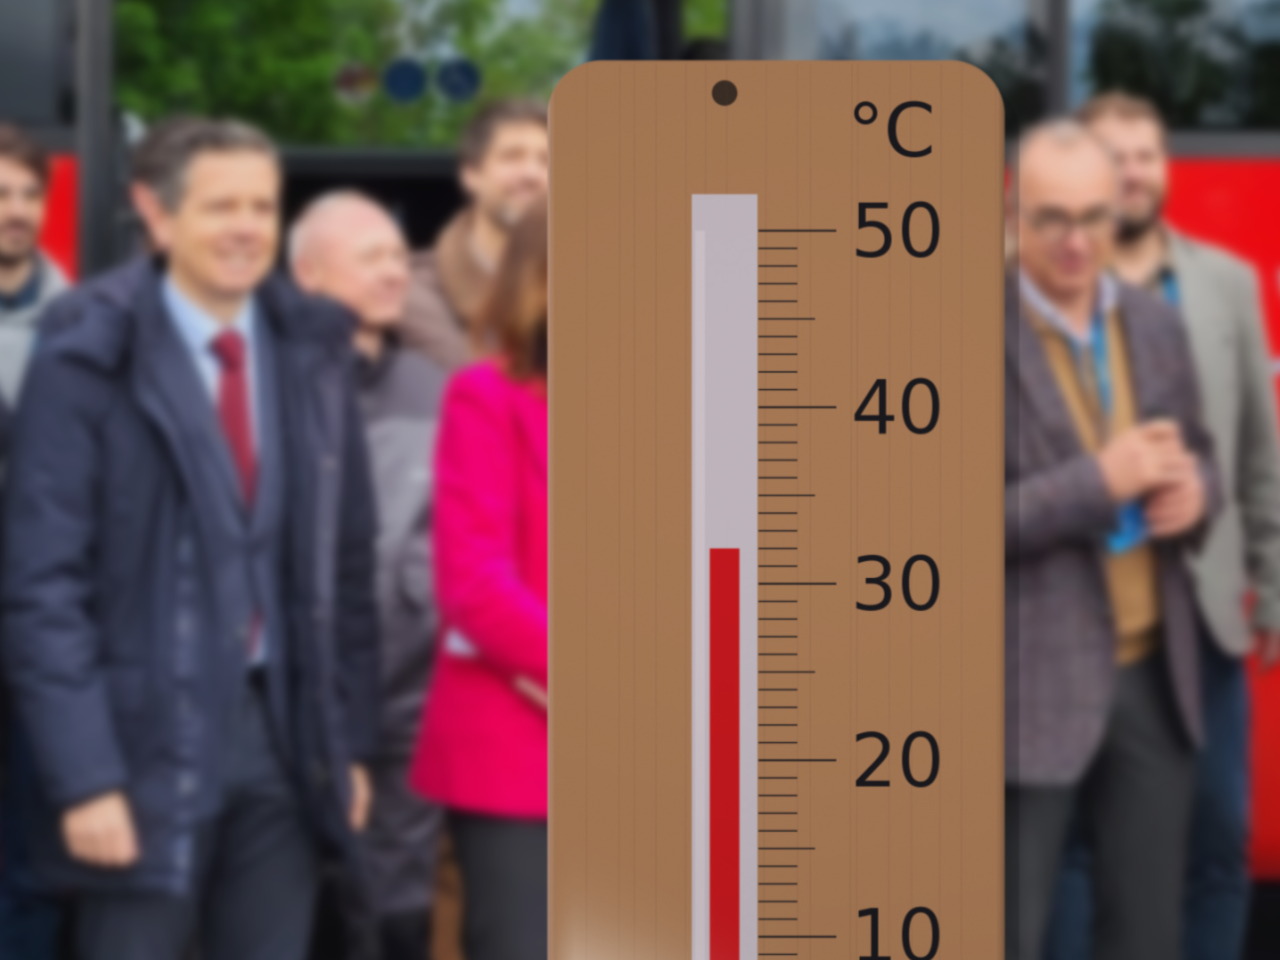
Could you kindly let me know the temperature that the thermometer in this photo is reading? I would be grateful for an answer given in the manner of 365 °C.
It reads 32 °C
